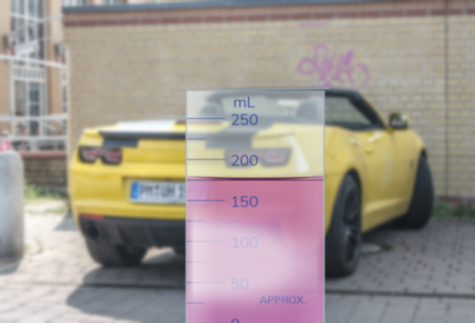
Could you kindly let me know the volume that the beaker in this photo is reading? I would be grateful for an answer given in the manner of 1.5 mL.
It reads 175 mL
